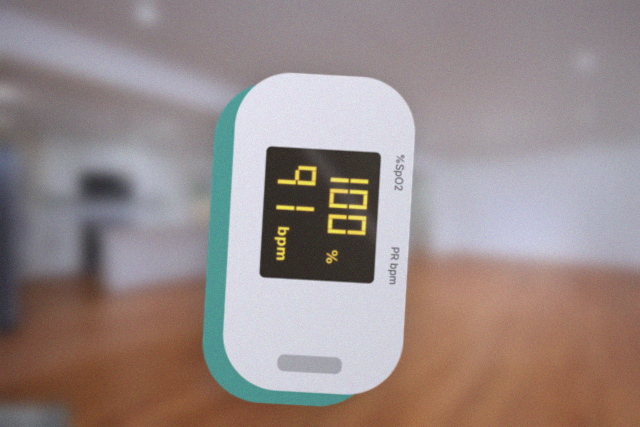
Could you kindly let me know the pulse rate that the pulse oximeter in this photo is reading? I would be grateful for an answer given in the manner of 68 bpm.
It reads 91 bpm
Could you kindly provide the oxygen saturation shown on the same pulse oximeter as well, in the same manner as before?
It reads 100 %
